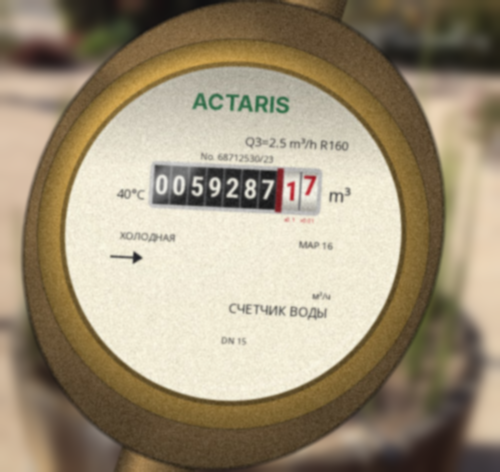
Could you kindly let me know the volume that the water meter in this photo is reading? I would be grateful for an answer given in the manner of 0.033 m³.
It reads 59287.17 m³
